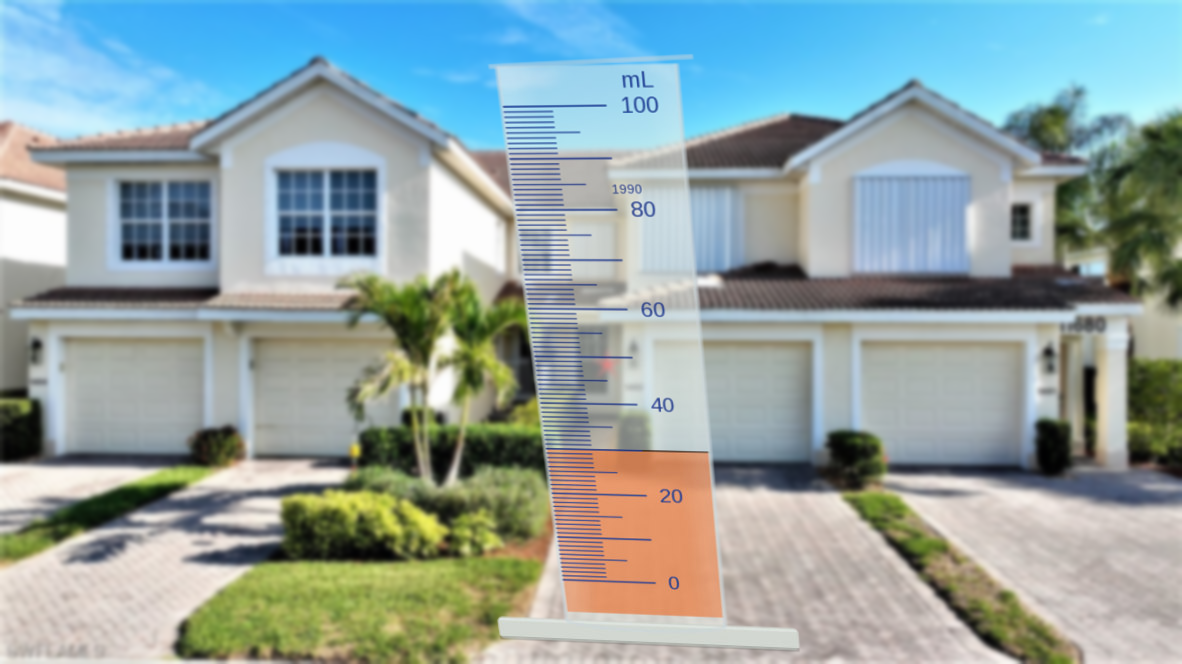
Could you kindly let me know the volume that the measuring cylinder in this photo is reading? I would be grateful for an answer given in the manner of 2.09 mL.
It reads 30 mL
